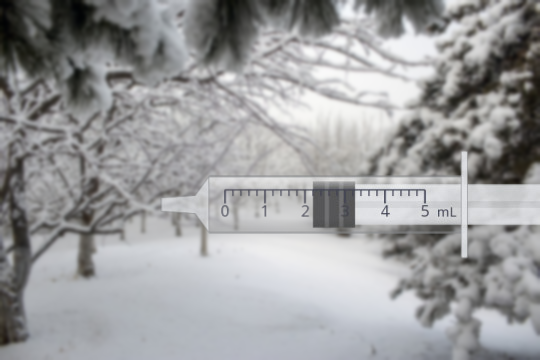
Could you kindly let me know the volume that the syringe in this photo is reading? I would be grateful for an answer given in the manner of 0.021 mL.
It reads 2.2 mL
